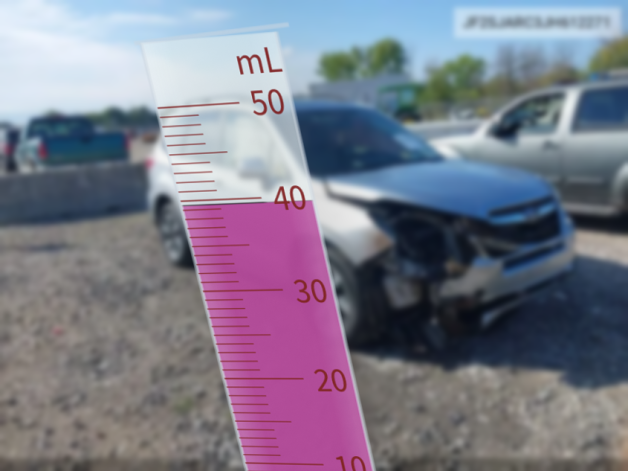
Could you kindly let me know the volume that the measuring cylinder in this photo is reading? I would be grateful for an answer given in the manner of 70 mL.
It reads 39.5 mL
